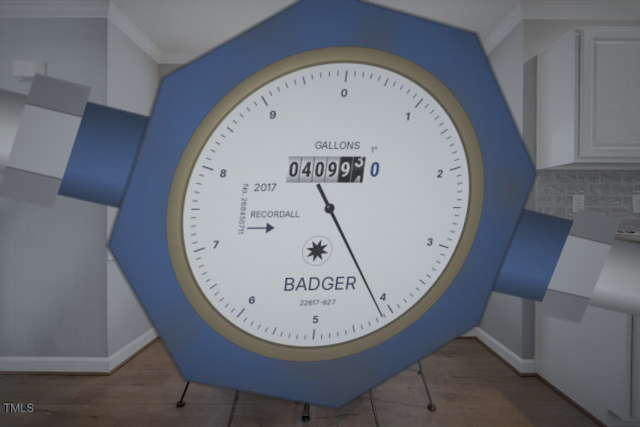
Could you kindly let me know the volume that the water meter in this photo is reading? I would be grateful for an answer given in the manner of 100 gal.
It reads 409934.1 gal
